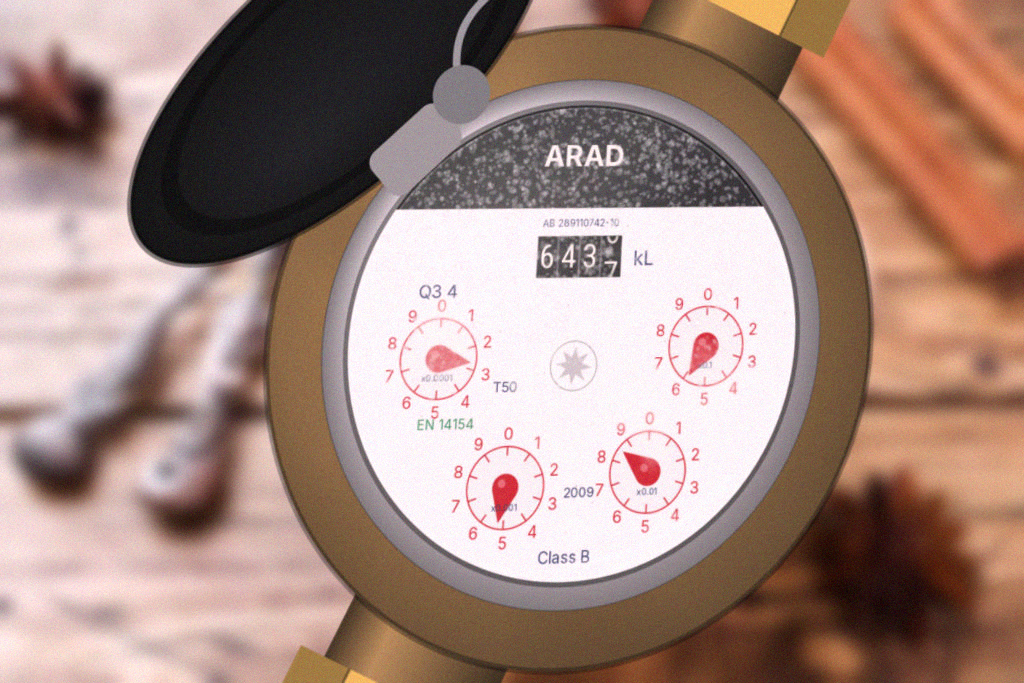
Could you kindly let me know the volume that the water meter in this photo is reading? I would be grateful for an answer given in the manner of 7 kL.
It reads 6436.5852 kL
